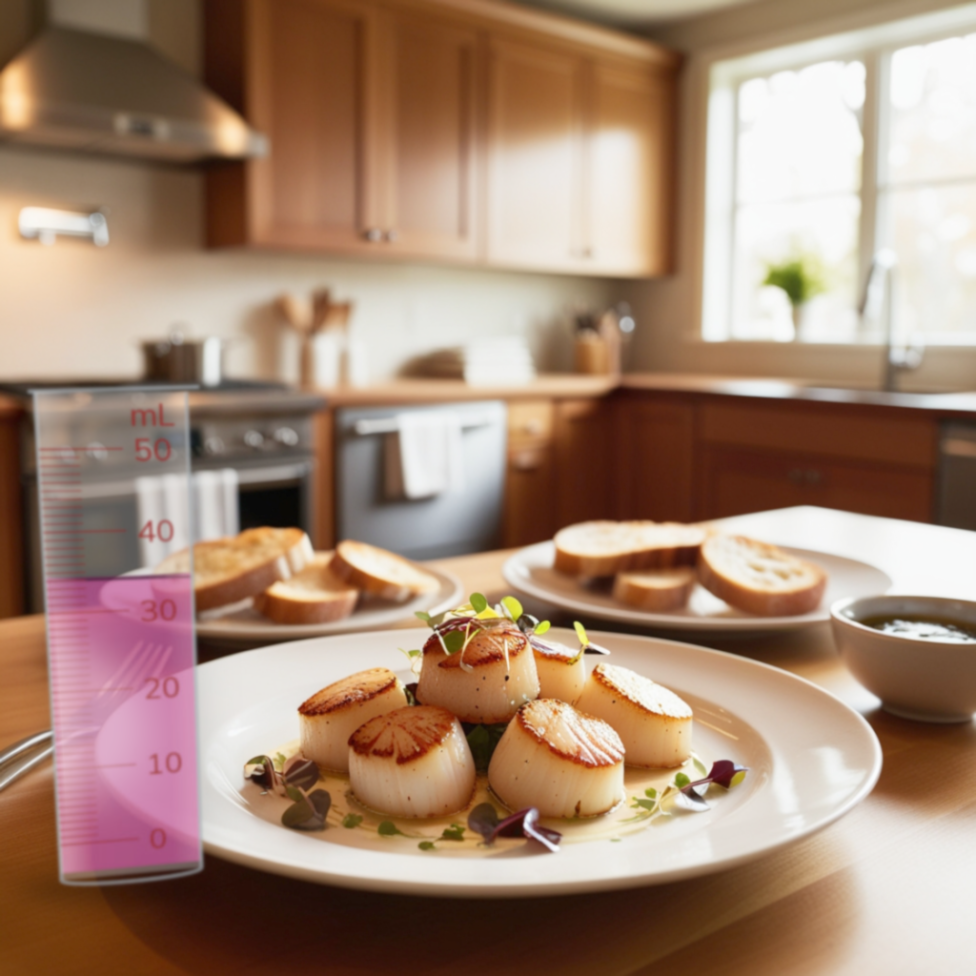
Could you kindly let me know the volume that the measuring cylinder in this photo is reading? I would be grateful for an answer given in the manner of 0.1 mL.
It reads 34 mL
